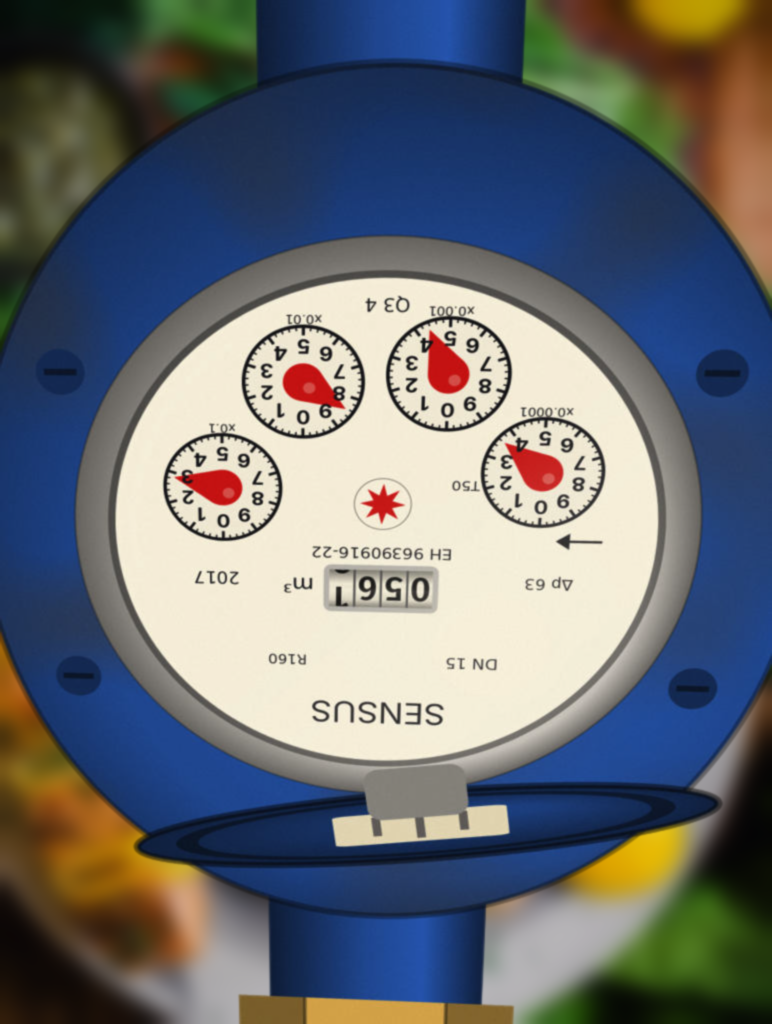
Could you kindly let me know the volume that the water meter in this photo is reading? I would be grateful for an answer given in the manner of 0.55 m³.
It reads 561.2843 m³
